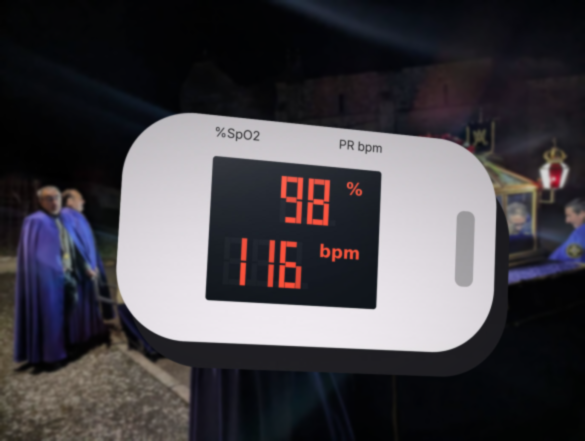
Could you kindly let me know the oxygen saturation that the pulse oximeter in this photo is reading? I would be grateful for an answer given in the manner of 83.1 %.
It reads 98 %
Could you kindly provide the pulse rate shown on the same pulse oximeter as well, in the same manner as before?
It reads 116 bpm
